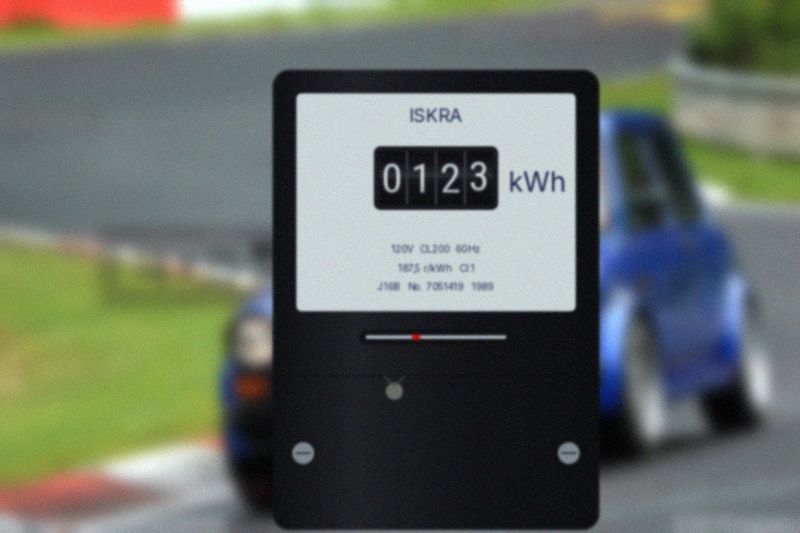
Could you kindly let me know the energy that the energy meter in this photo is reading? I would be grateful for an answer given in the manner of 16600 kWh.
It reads 123 kWh
